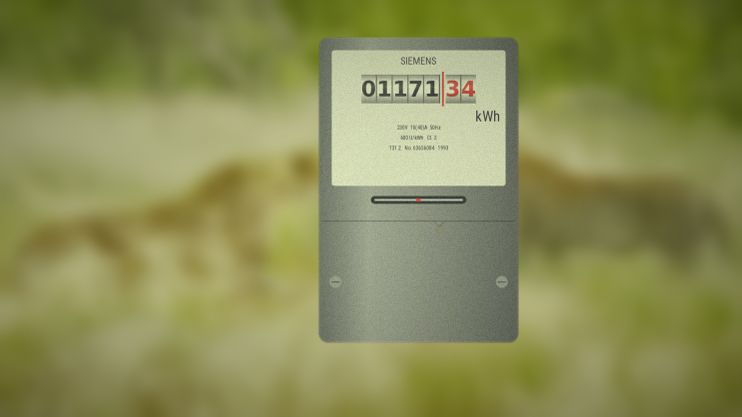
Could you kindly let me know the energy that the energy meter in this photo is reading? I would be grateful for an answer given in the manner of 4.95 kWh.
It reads 1171.34 kWh
